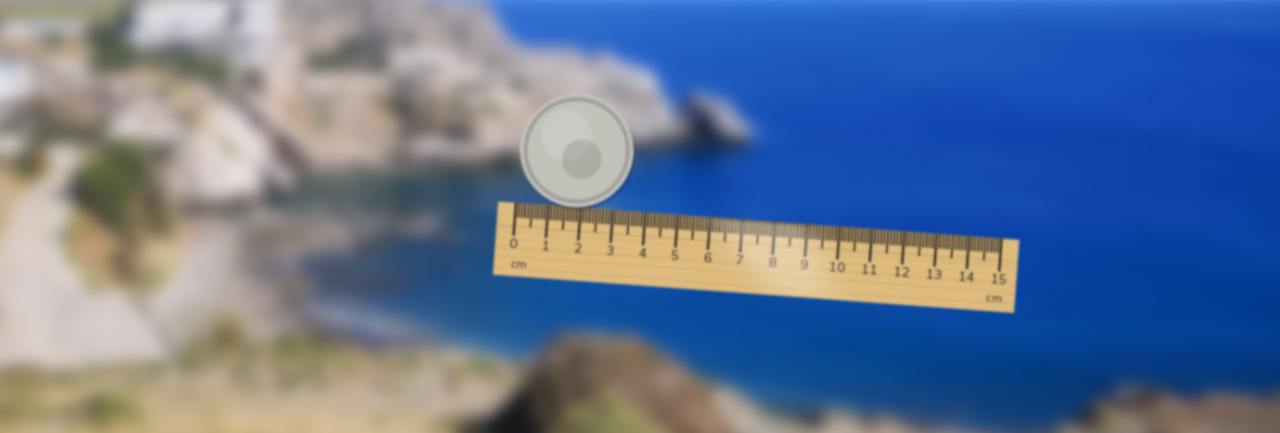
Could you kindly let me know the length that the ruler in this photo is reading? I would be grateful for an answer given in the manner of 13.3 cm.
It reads 3.5 cm
